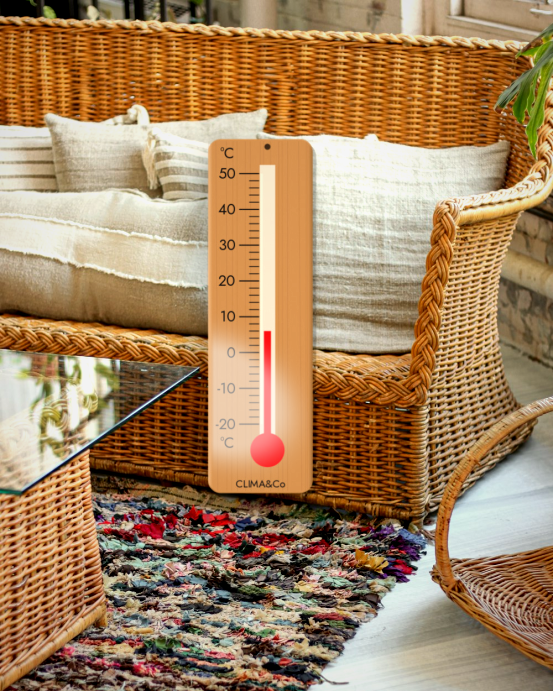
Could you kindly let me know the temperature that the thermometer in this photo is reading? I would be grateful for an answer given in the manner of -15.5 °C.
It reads 6 °C
